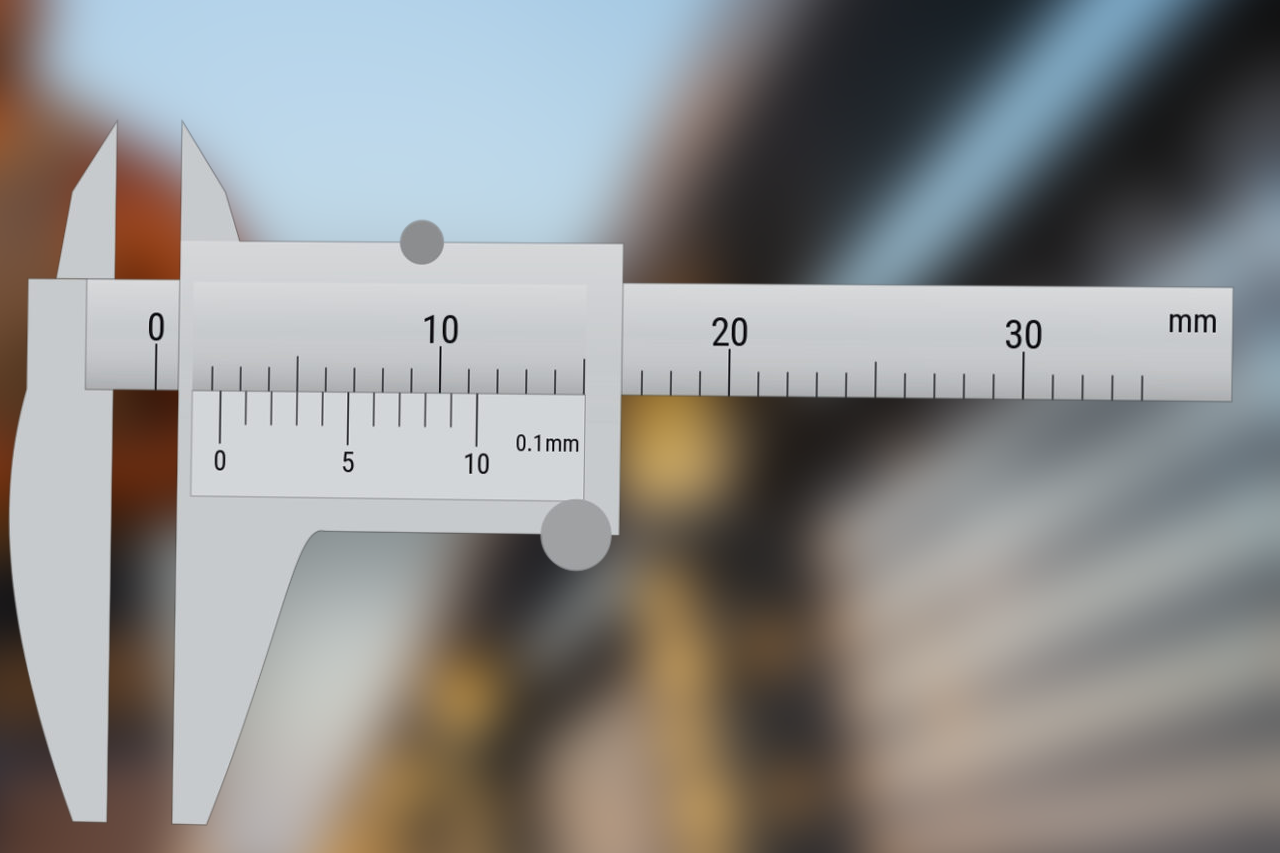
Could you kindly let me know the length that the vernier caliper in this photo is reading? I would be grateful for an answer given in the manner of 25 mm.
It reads 2.3 mm
